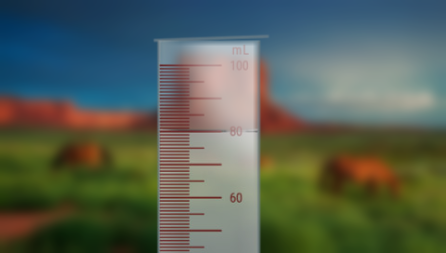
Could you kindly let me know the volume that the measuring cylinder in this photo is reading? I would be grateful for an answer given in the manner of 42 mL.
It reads 80 mL
